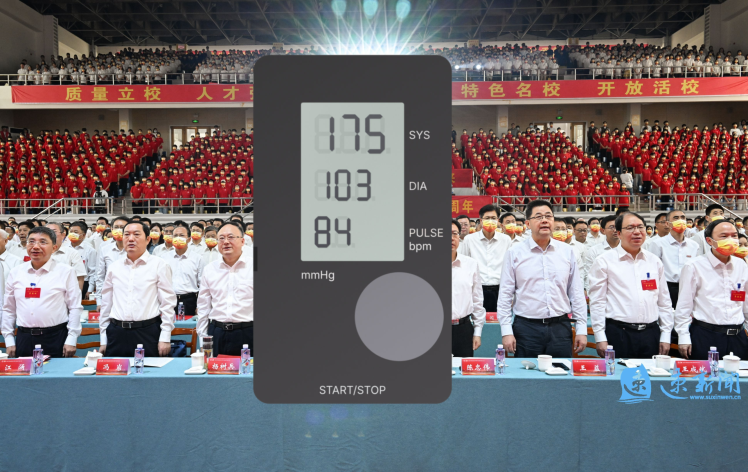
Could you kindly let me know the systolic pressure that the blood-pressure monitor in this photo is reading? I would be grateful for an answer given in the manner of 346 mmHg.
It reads 175 mmHg
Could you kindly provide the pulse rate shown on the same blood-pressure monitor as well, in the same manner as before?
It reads 84 bpm
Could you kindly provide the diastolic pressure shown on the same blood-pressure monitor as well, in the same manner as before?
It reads 103 mmHg
